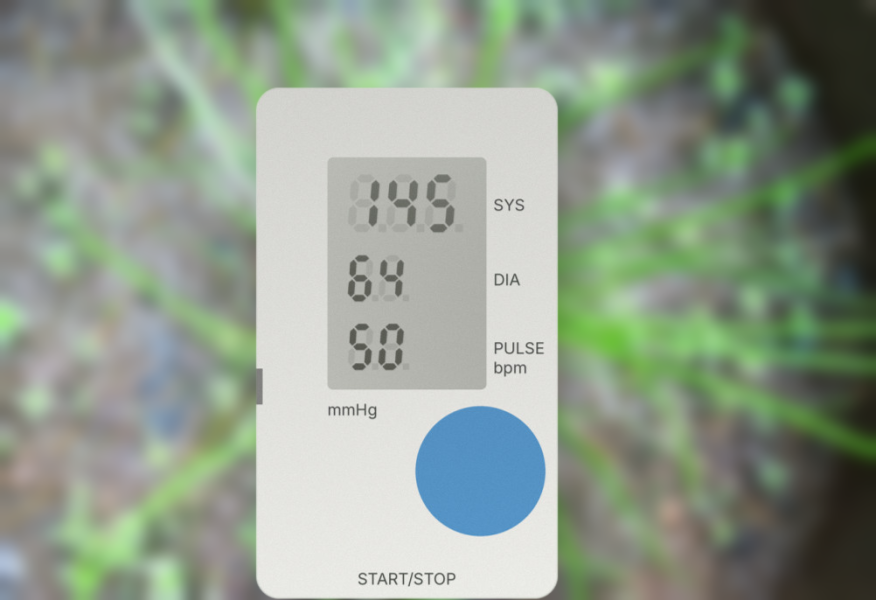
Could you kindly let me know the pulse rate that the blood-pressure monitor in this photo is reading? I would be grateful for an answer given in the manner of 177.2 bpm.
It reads 50 bpm
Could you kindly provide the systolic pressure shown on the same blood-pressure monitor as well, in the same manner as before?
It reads 145 mmHg
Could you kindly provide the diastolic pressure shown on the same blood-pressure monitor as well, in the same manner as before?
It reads 64 mmHg
